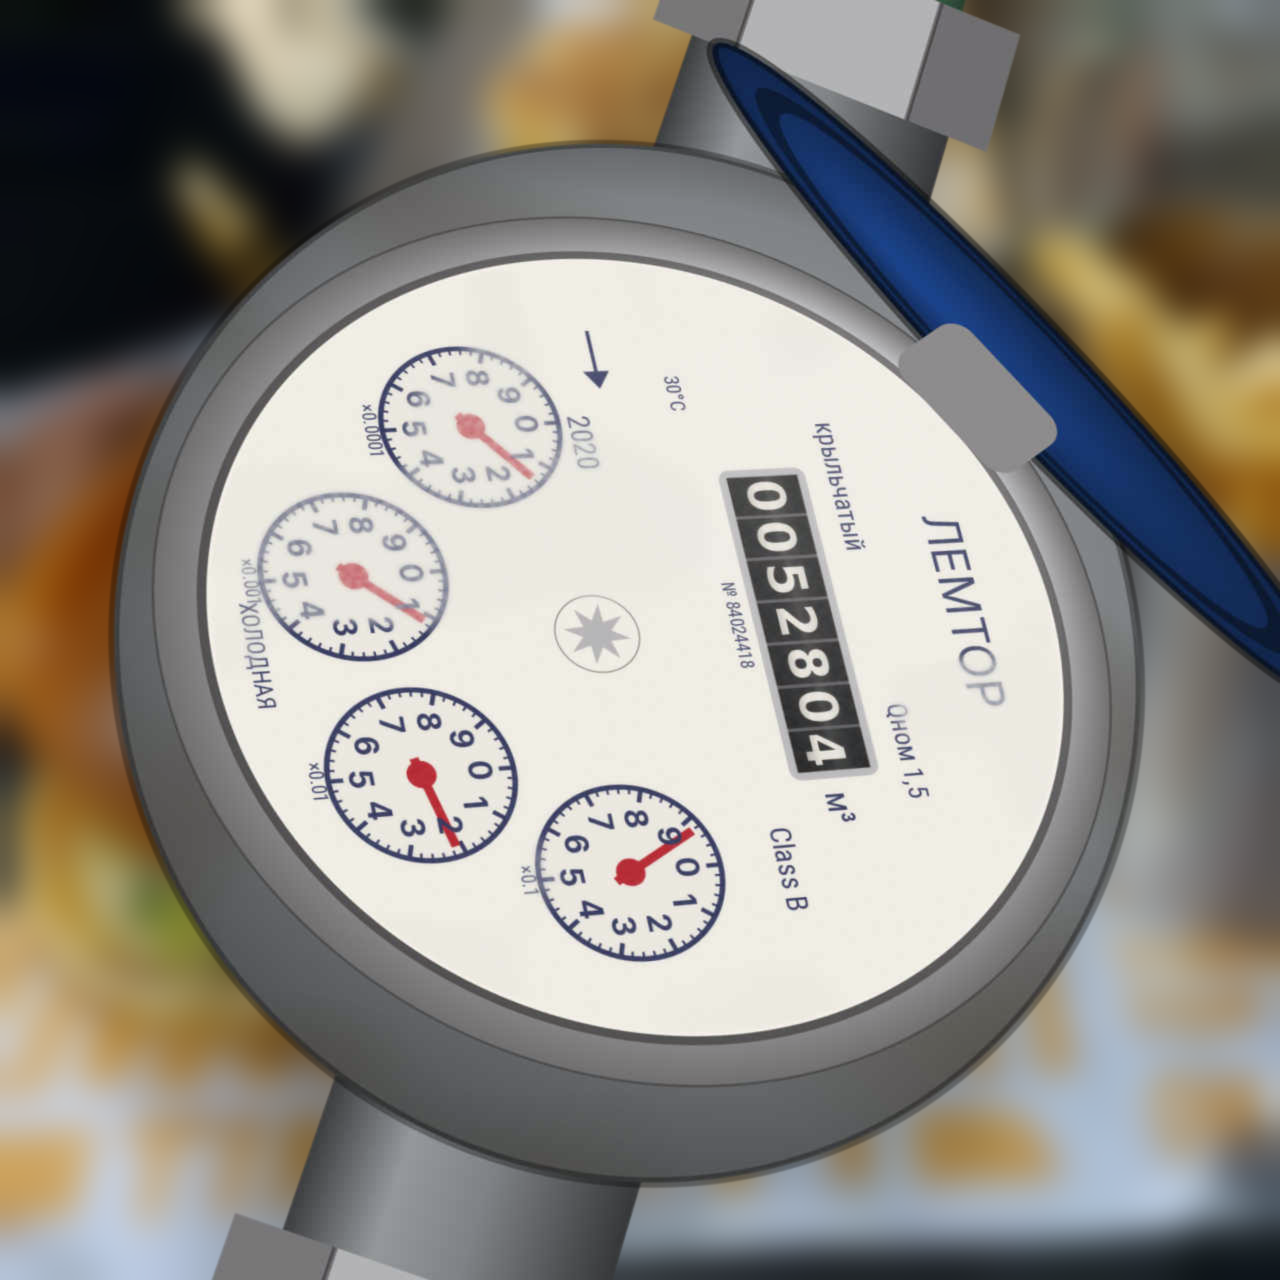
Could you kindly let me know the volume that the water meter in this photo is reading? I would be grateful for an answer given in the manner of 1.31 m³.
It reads 52803.9211 m³
